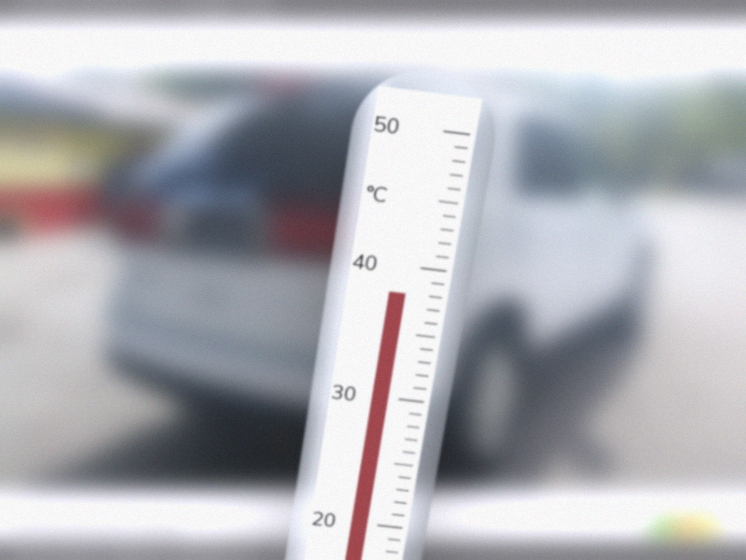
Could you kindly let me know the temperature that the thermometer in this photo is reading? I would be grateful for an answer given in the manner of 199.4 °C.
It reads 38 °C
